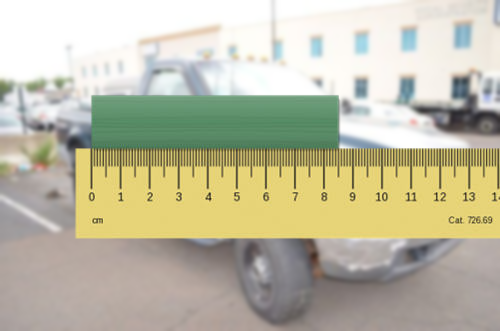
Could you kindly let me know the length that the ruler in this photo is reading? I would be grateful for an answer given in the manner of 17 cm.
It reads 8.5 cm
